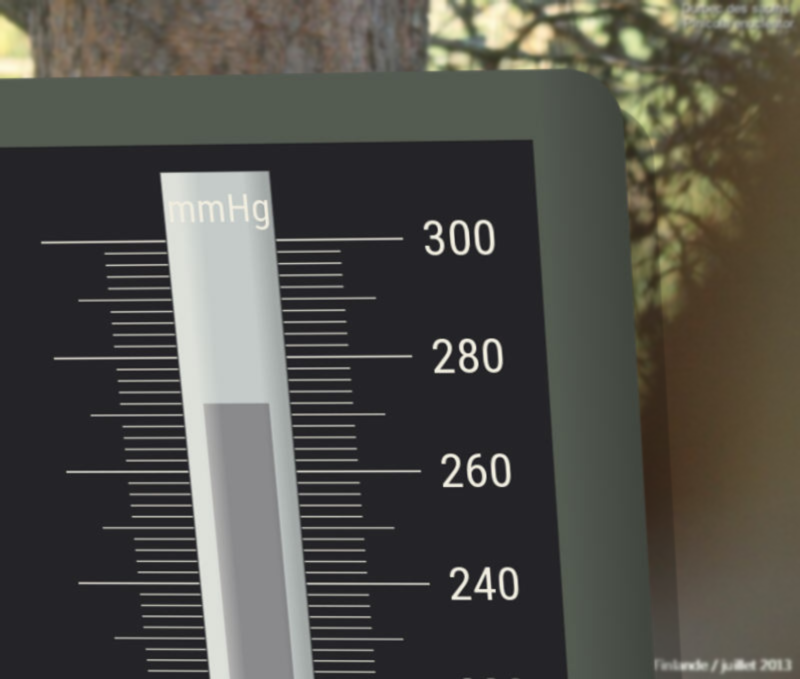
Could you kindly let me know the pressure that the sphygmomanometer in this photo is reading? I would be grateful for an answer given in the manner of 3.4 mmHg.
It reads 272 mmHg
